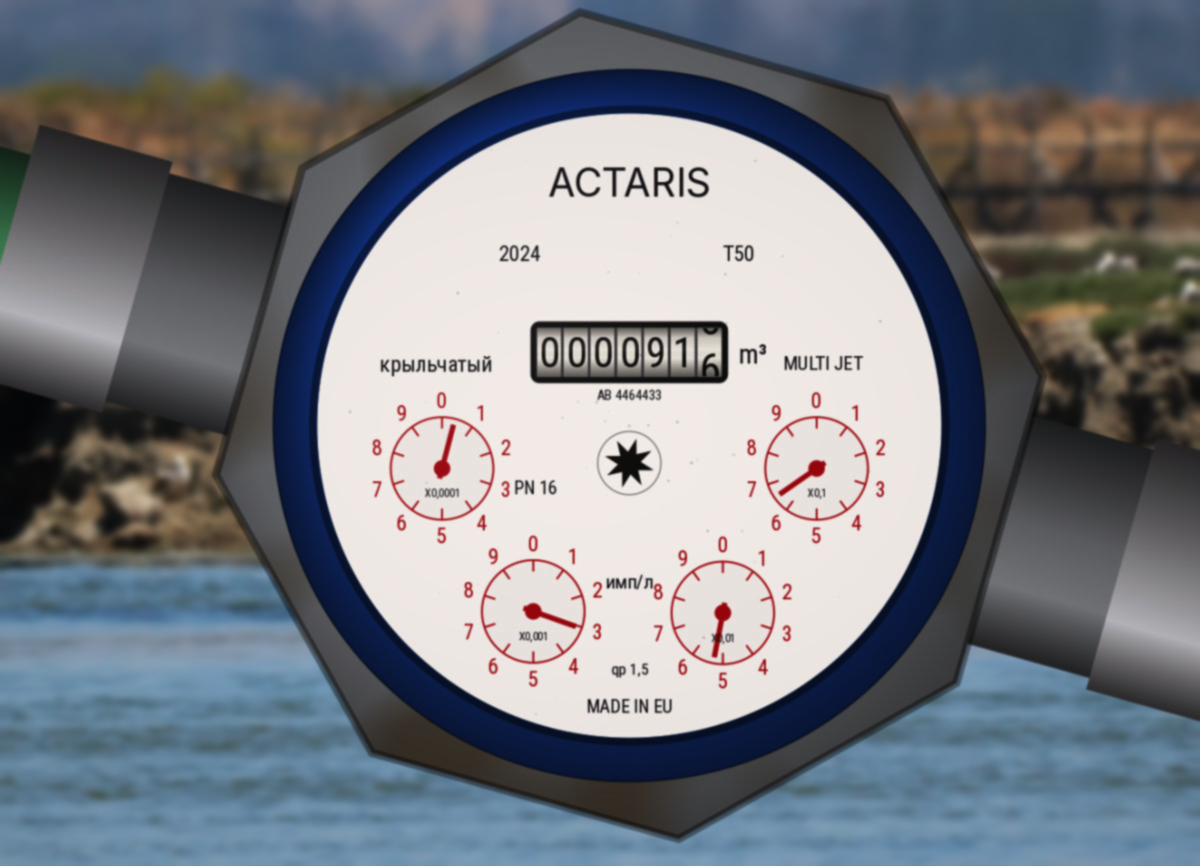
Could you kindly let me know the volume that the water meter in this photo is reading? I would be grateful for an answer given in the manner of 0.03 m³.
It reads 915.6530 m³
